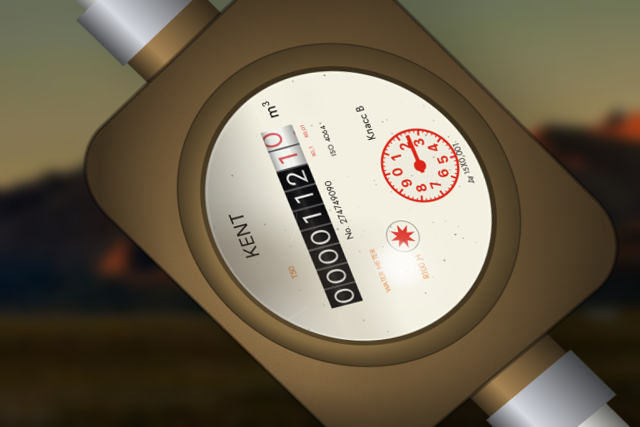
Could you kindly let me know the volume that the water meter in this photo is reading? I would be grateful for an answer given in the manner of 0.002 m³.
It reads 112.102 m³
